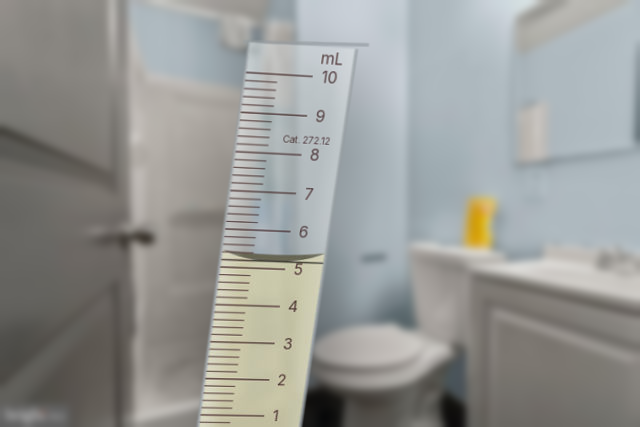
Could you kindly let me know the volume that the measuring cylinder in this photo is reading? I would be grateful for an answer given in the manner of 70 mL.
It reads 5.2 mL
